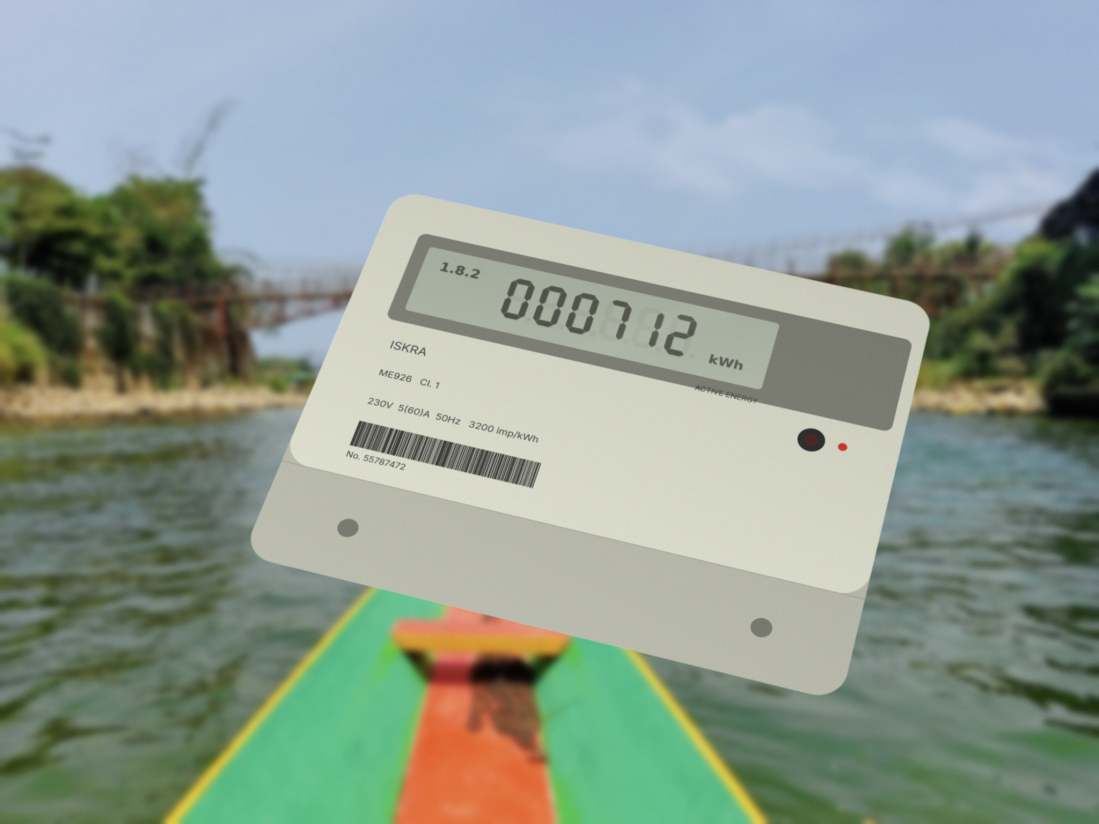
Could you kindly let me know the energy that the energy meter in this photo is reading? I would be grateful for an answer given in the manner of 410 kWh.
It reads 712 kWh
